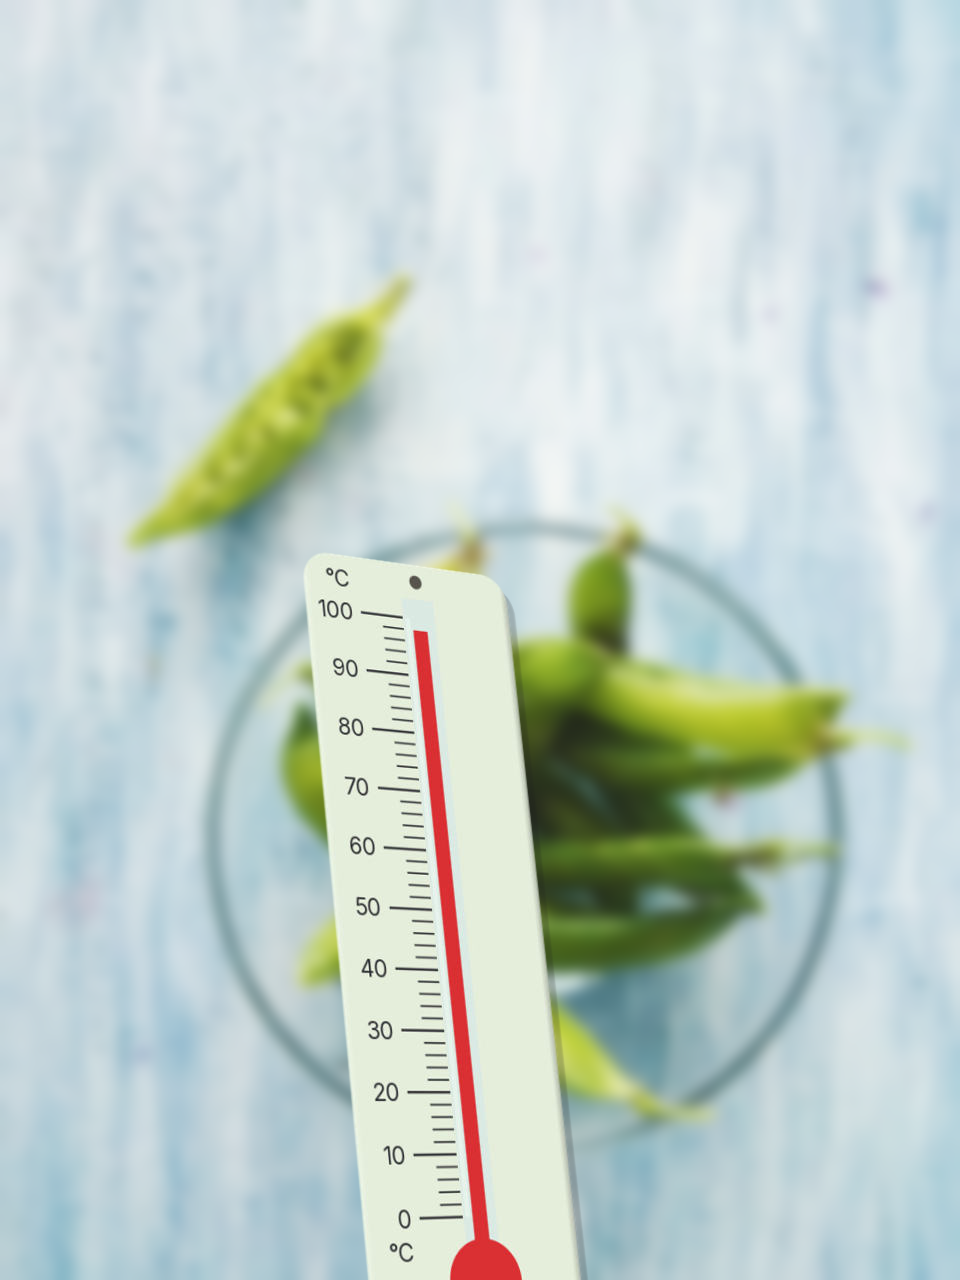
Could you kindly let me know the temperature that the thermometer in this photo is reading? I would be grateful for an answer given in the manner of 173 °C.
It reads 98 °C
